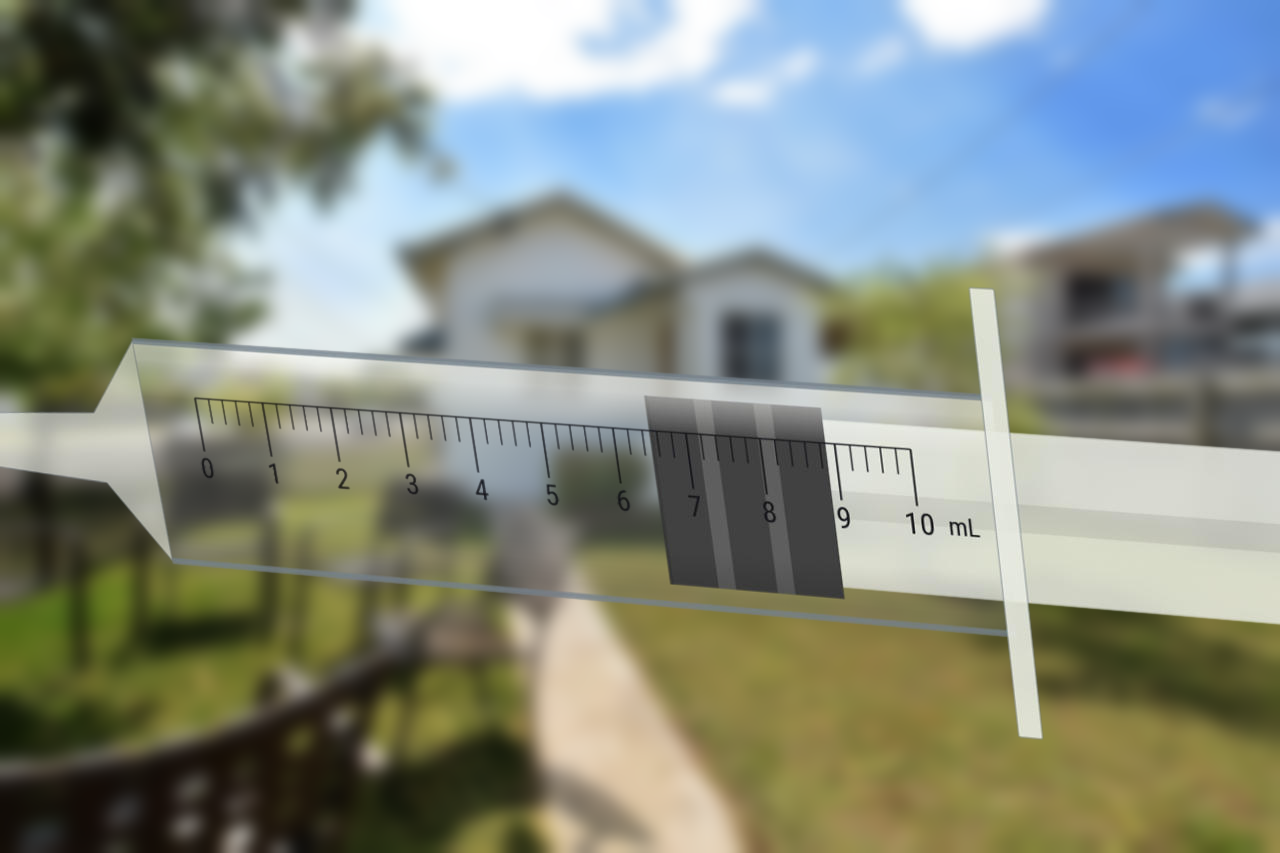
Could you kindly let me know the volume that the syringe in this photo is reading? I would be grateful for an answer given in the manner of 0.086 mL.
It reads 6.5 mL
